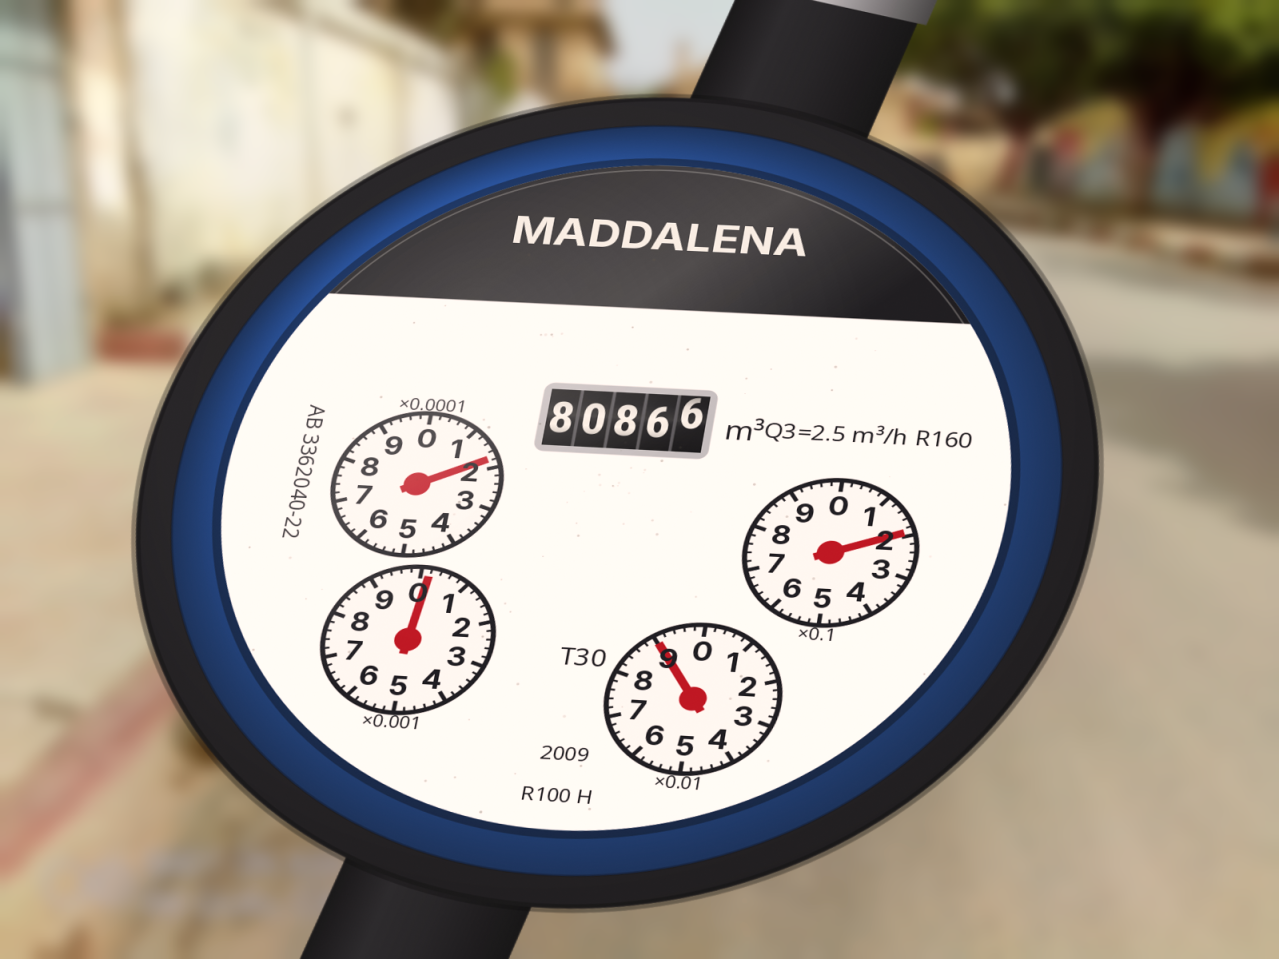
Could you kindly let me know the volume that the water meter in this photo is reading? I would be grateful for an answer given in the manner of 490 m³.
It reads 80866.1901 m³
